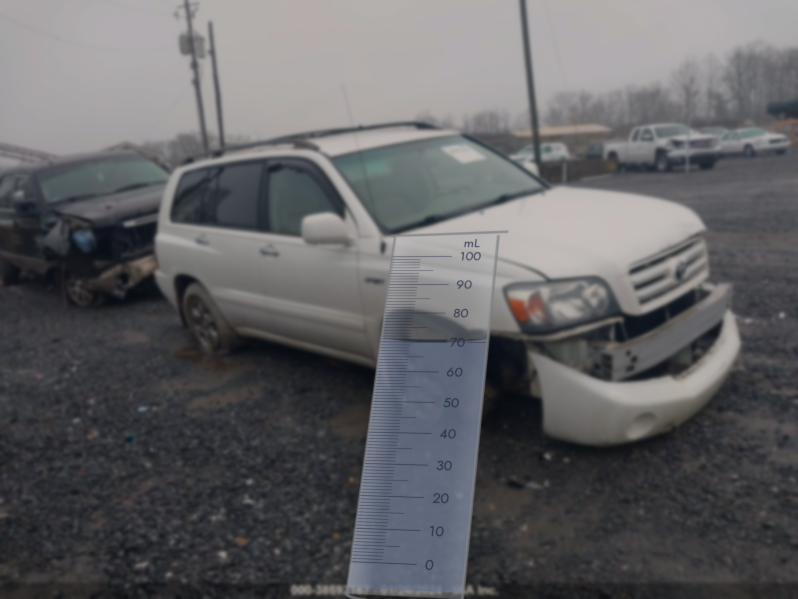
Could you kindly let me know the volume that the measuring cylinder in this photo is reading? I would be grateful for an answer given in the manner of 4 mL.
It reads 70 mL
